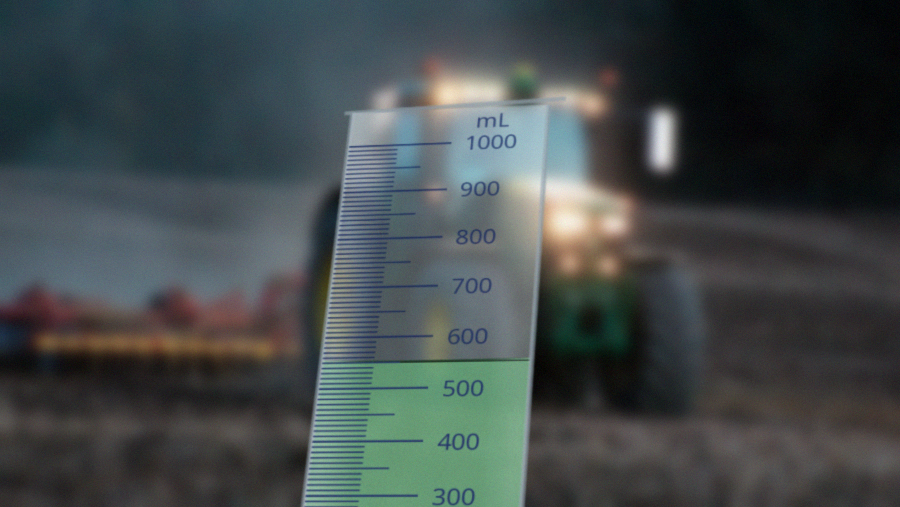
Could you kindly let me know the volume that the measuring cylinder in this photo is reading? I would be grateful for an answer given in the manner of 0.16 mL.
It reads 550 mL
